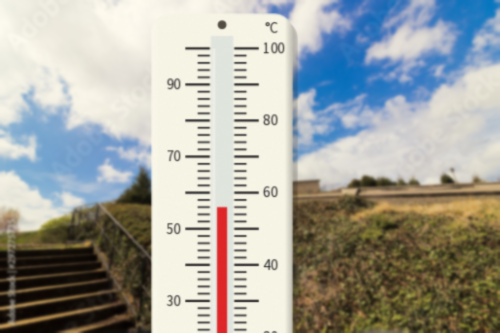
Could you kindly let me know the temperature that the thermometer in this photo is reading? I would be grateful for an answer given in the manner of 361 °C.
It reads 56 °C
